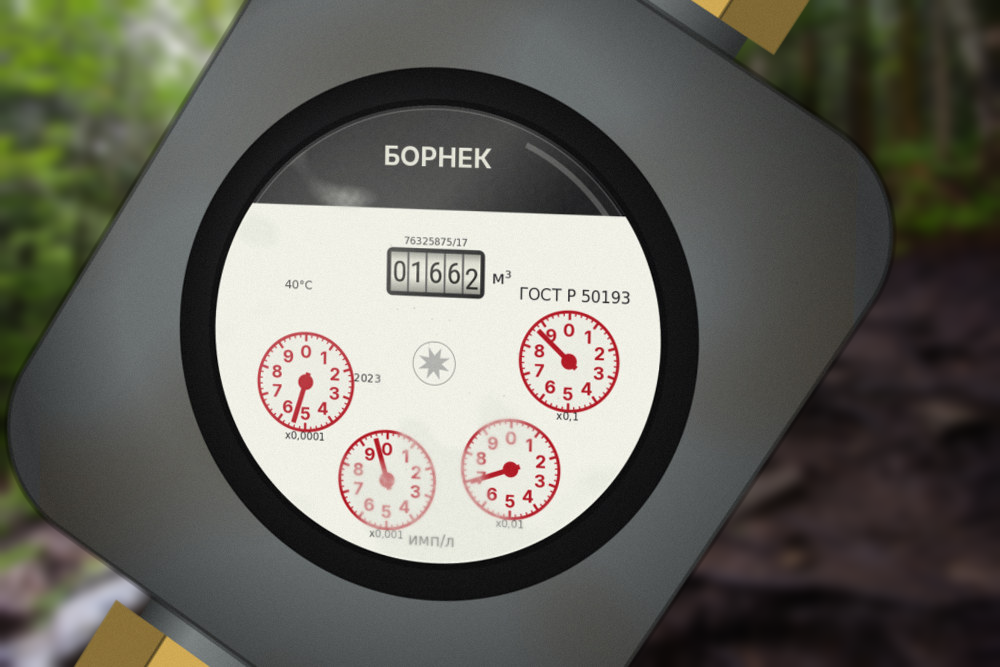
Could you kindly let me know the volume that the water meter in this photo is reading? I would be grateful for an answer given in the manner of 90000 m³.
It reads 1661.8695 m³
